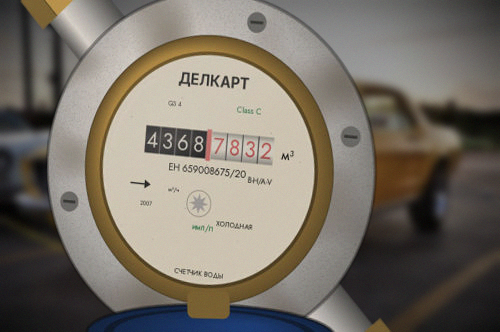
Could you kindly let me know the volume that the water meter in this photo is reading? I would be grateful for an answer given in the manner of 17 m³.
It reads 4368.7832 m³
